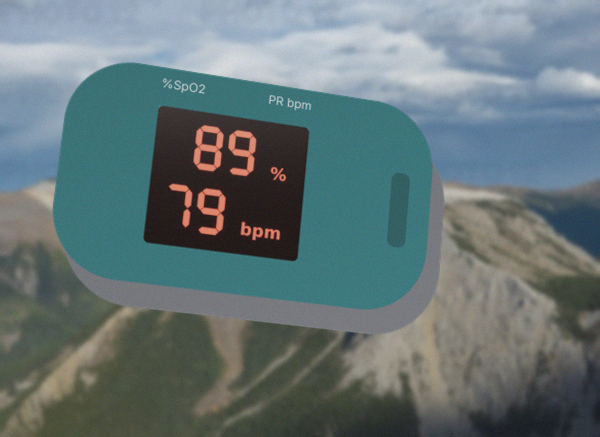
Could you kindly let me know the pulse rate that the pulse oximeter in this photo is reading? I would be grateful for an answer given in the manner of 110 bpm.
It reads 79 bpm
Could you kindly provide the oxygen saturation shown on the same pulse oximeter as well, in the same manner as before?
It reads 89 %
